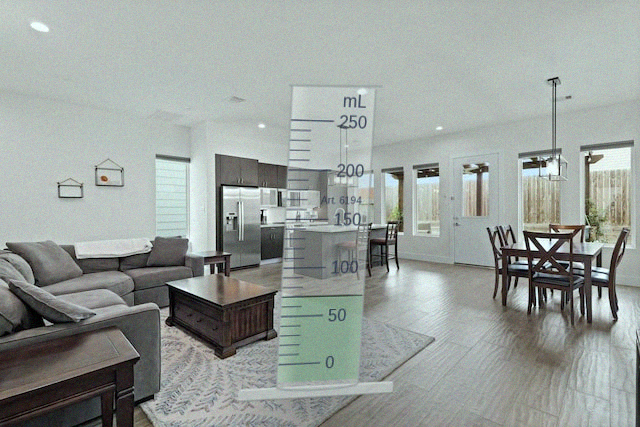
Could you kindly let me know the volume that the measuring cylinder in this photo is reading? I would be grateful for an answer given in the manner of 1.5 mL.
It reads 70 mL
